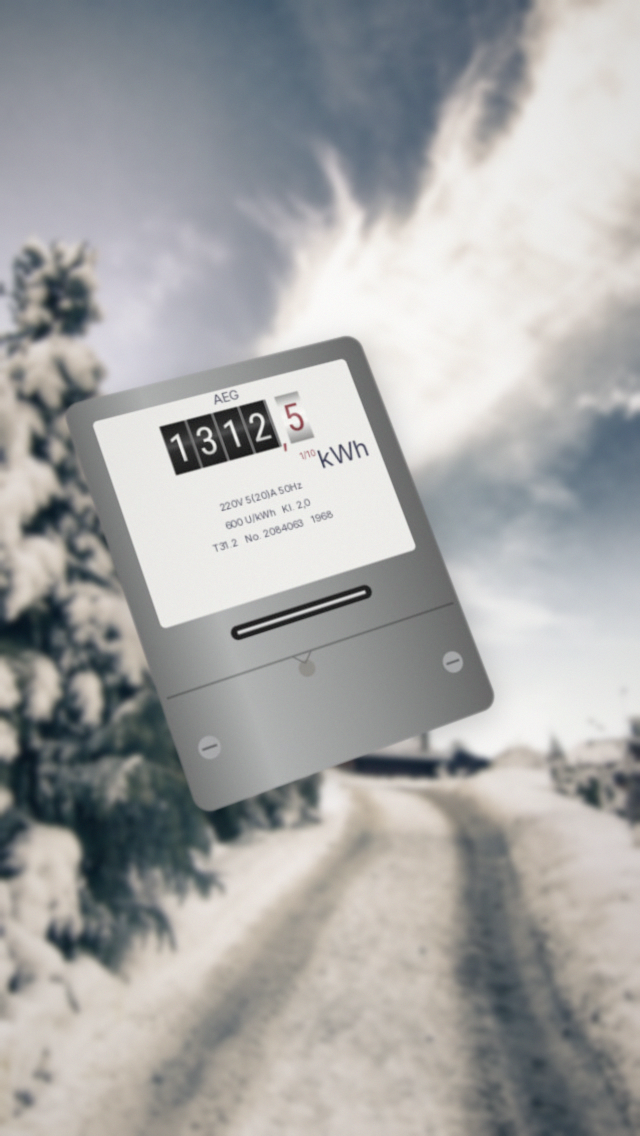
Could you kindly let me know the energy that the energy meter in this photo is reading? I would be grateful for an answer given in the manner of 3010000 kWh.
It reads 1312.5 kWh
